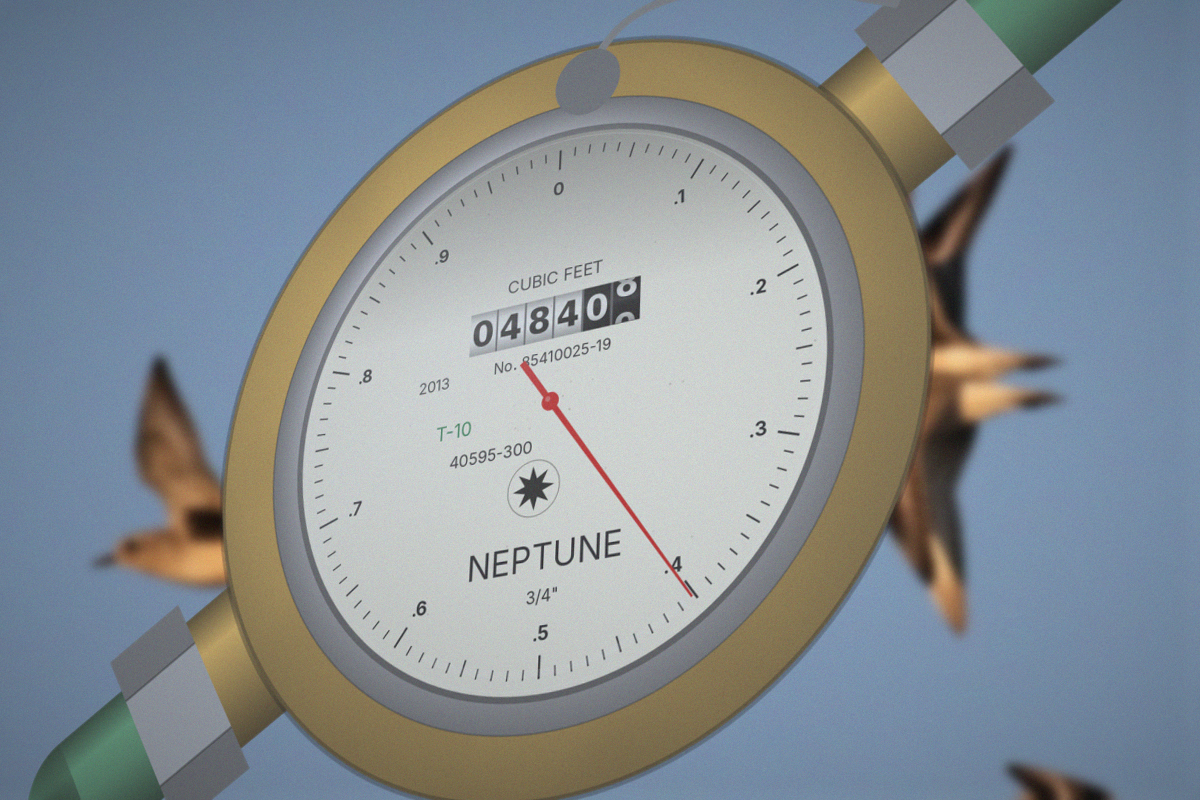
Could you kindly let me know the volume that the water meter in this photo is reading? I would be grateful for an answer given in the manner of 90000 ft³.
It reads 48408.40 ft³
